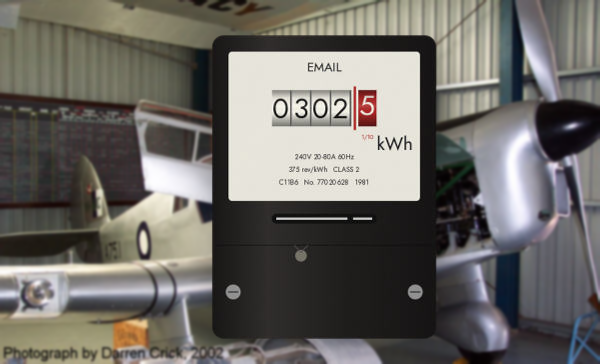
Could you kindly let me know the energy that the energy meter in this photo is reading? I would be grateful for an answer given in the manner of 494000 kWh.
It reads 302.5 kWh
